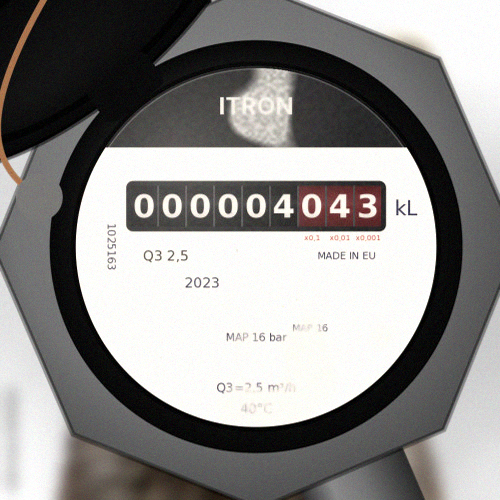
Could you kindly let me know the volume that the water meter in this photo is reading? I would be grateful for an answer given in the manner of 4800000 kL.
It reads 4.043 kL
